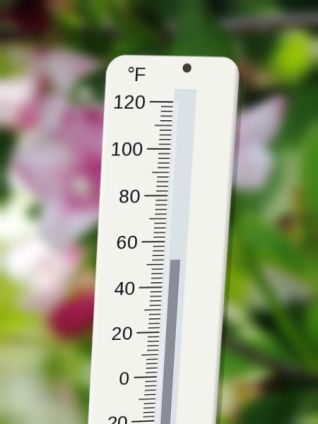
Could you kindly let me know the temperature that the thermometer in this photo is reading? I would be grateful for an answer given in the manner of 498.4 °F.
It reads 52 °F
